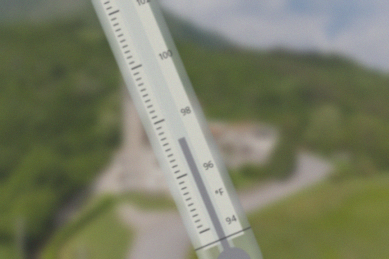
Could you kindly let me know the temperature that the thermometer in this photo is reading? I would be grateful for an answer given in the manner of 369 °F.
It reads 97.2 °F
